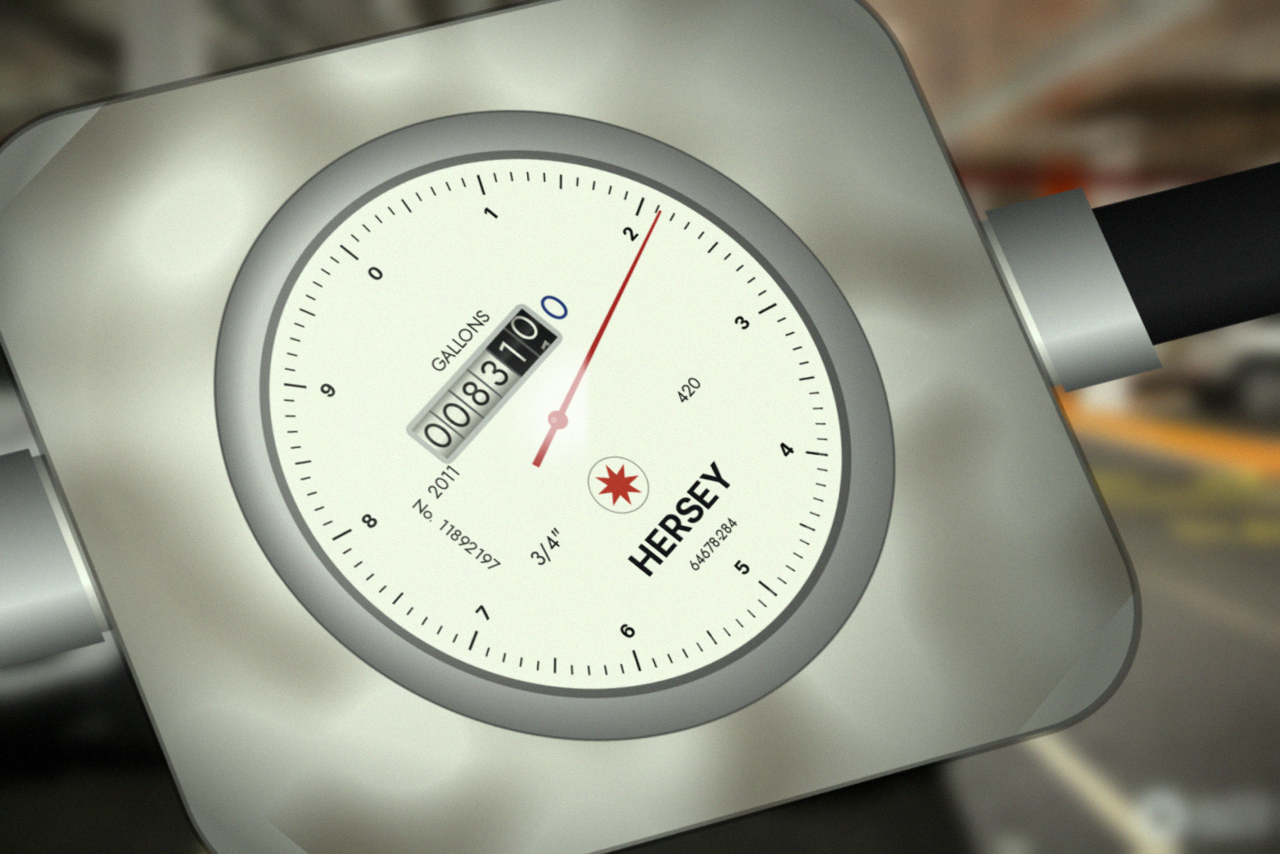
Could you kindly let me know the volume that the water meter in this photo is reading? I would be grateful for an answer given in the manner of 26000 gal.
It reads 83102.1 gal
